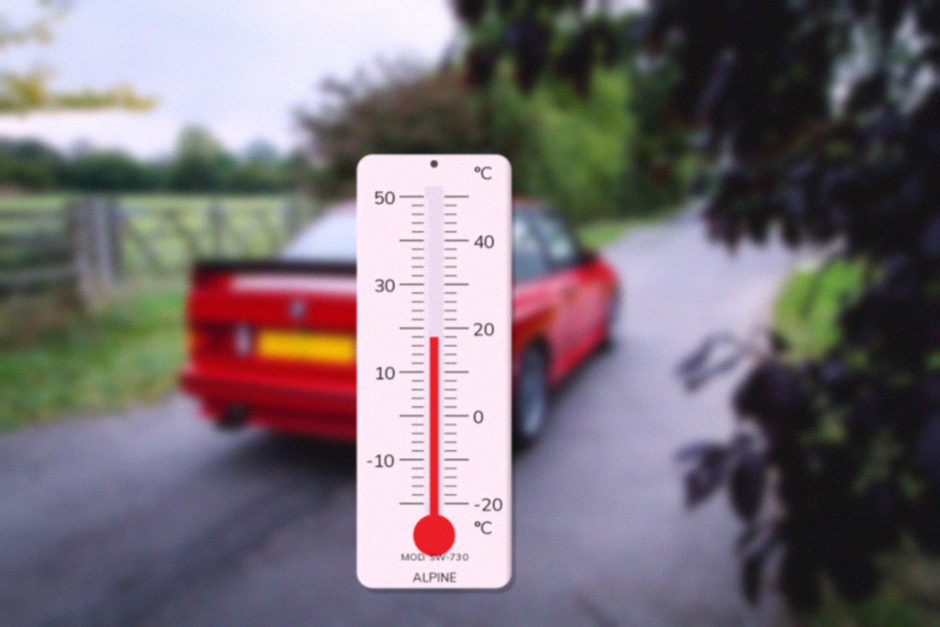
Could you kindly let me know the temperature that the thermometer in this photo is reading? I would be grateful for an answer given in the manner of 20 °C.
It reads 18 °C
